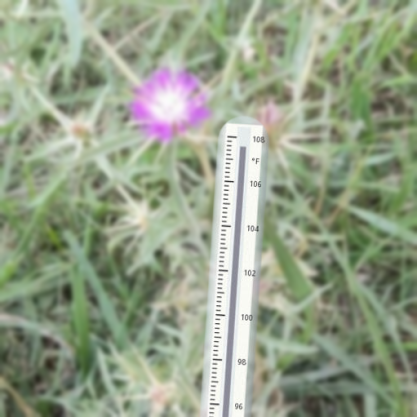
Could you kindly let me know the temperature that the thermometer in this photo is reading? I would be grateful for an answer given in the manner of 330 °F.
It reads 107.6 °F
